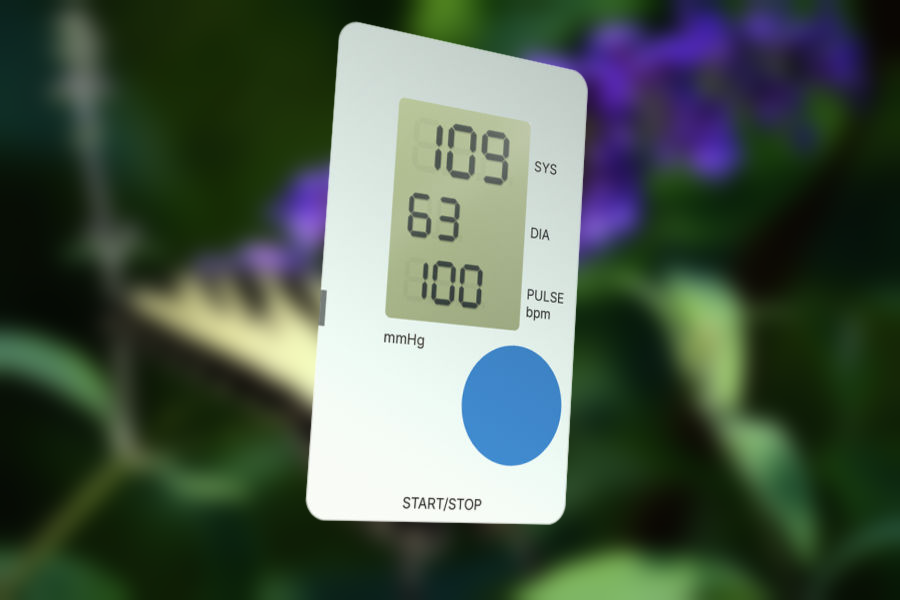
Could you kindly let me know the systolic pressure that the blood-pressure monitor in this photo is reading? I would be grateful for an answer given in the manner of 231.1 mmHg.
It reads 109 mmHg
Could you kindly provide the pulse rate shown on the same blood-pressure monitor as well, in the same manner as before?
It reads 100 bpm
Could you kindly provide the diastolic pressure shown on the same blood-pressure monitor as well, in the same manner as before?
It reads 63 mmHg
